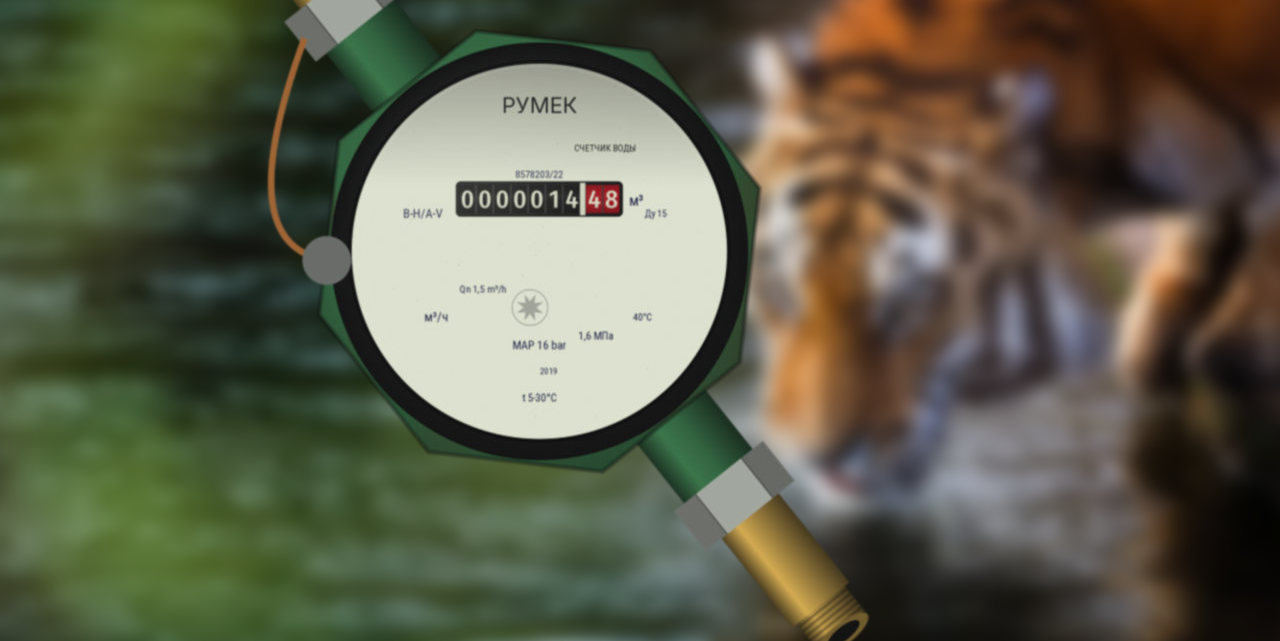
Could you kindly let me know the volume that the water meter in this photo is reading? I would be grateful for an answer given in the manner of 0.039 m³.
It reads 14.48 m³
